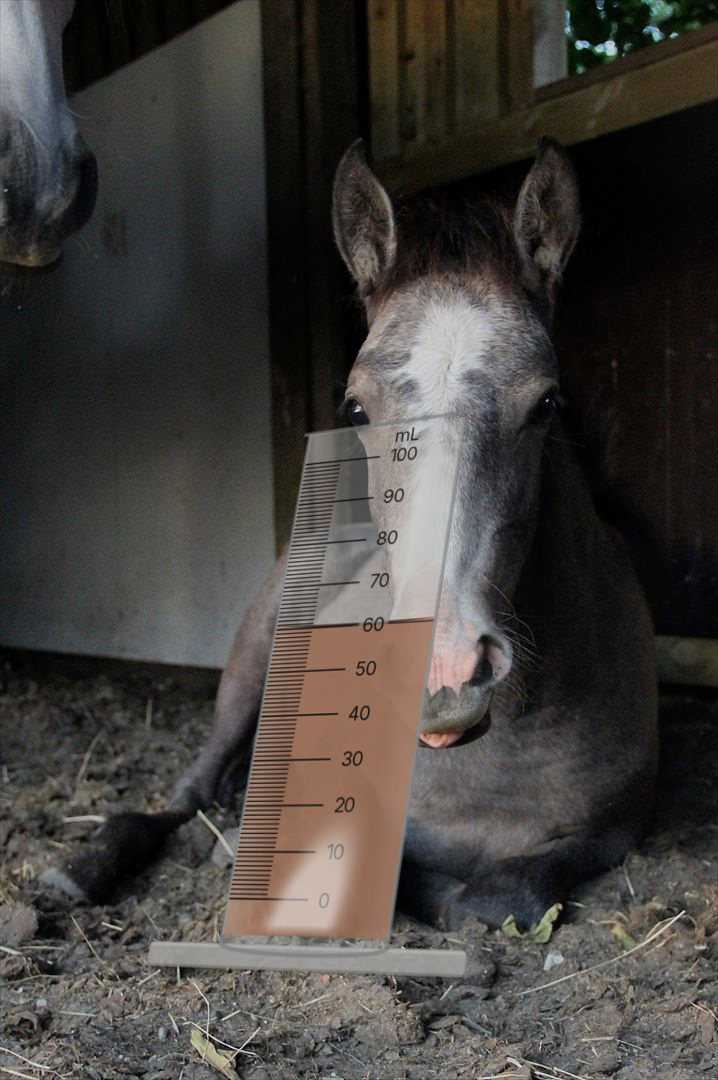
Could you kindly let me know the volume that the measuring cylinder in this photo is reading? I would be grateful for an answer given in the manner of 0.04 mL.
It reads 60 mL
